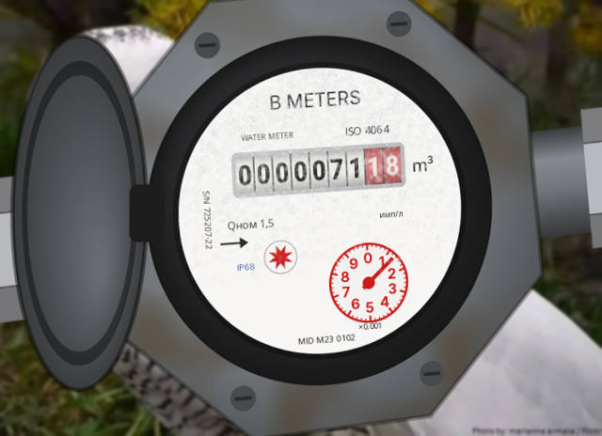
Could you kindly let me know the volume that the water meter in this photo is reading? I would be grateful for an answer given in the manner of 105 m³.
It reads 71.181 m³
